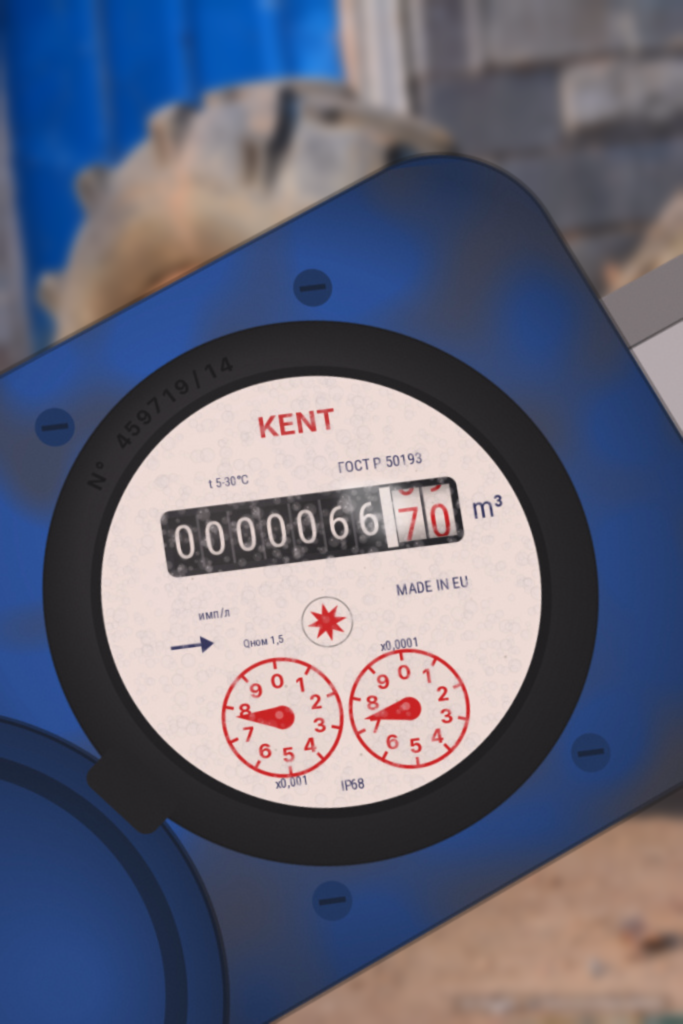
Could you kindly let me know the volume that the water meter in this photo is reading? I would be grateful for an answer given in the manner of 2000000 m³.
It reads 66.6977 m³
